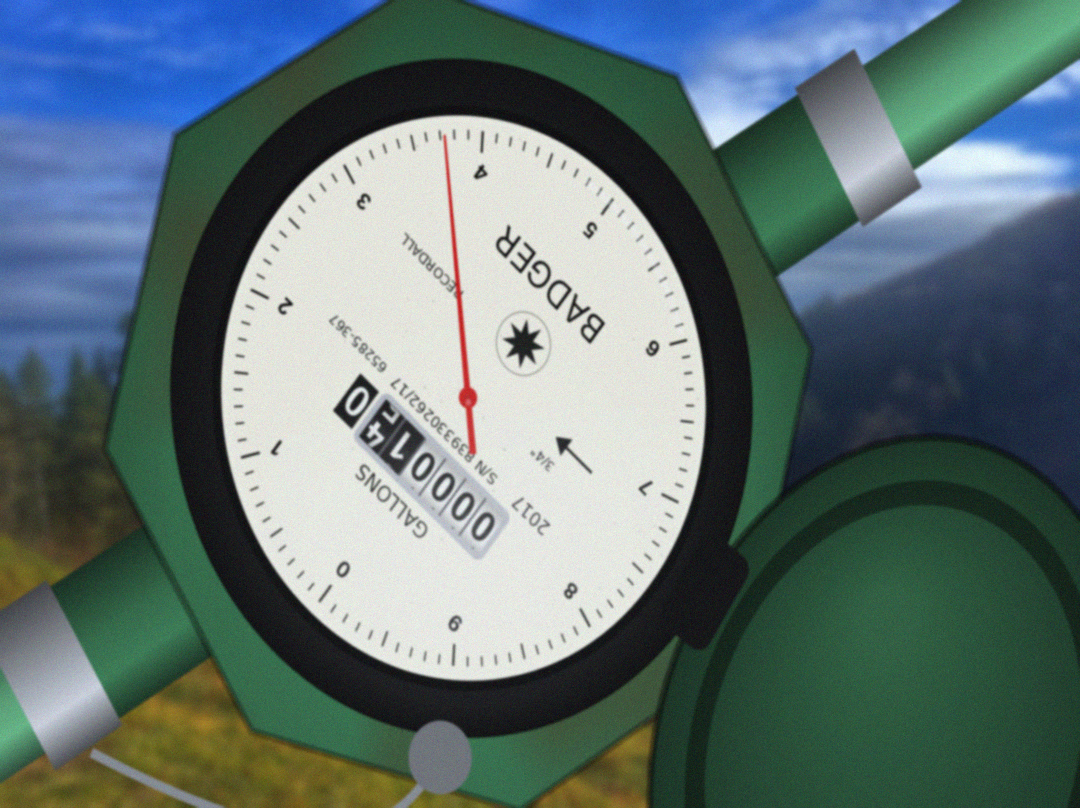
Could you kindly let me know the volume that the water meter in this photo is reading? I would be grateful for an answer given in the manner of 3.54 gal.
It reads 143.7 gal
